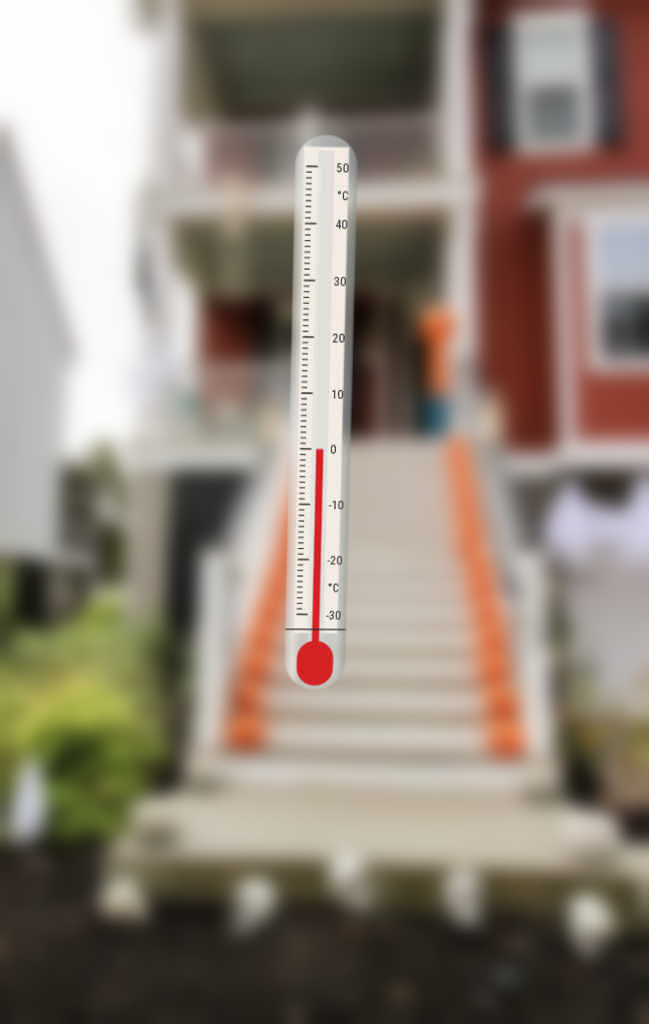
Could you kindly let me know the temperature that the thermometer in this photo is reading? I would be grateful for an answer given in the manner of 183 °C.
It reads 0 °C
